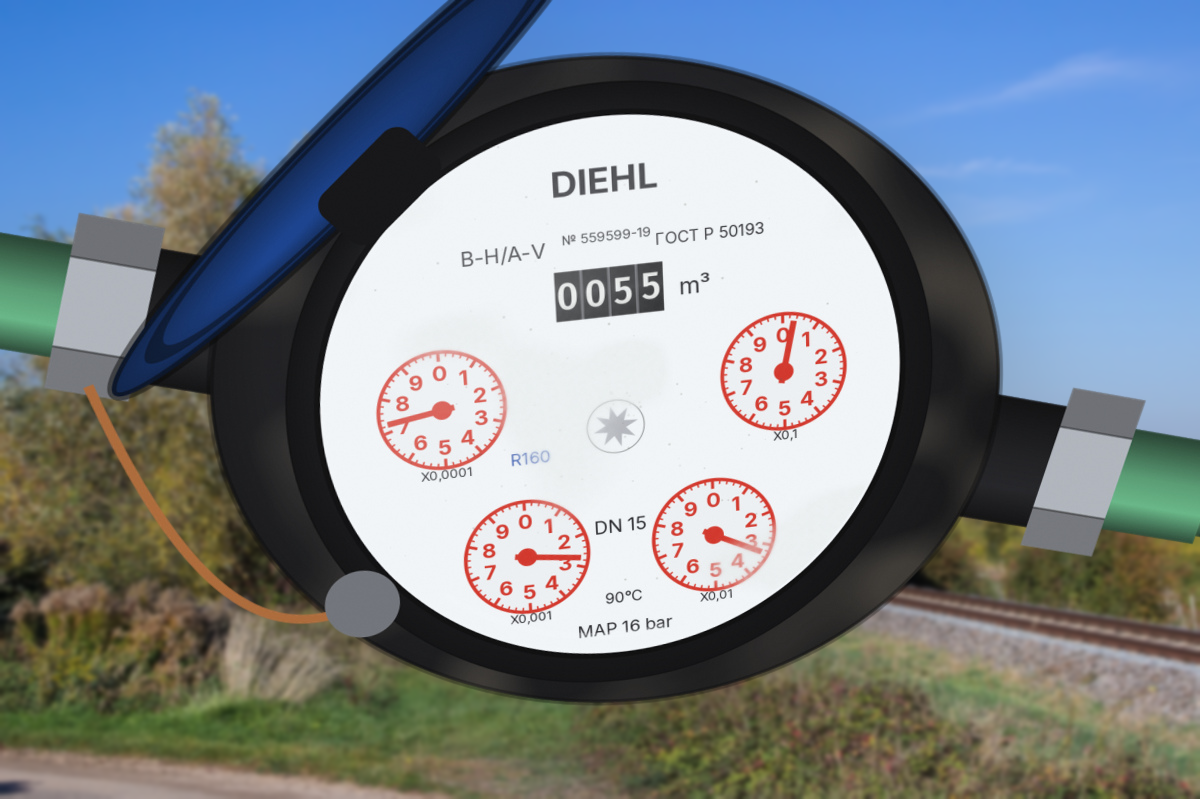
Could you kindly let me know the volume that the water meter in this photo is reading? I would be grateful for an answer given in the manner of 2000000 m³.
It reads 55.0327 m³
